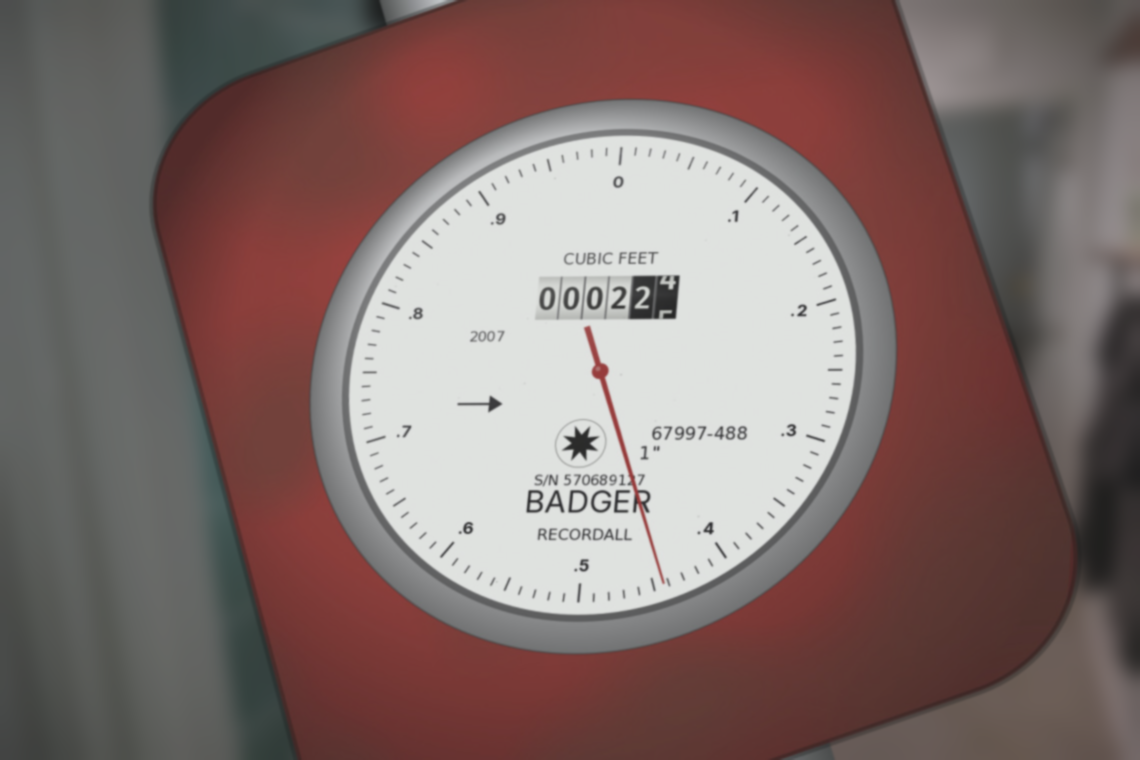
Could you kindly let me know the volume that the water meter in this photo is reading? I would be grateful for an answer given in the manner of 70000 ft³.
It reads 224.44 ft³
